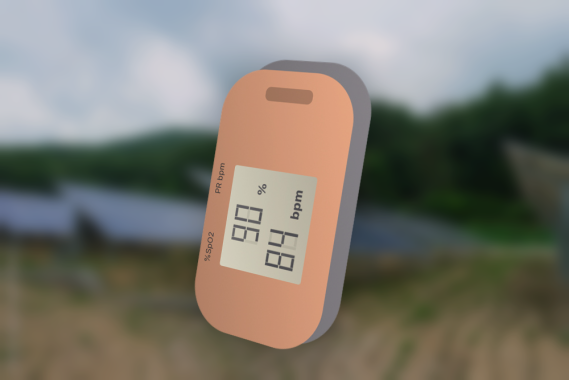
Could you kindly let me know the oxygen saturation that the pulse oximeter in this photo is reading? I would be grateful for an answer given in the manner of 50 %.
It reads 90 %
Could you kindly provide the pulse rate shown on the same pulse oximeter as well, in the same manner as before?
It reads 84 bpm
